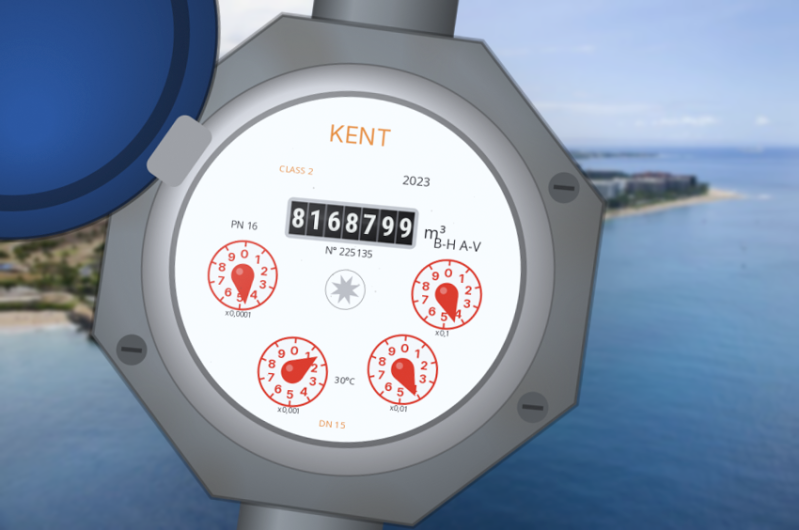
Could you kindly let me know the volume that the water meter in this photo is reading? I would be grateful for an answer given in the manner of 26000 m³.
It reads 8168799.4414 m³
